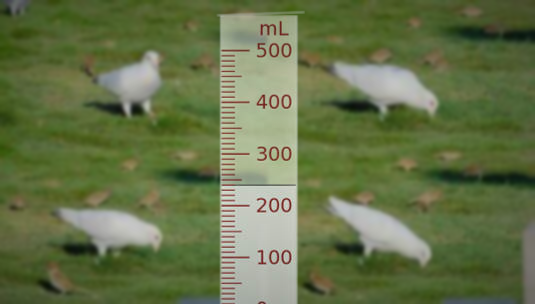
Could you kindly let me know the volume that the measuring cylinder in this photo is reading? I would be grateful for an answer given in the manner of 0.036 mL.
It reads 240 mL
